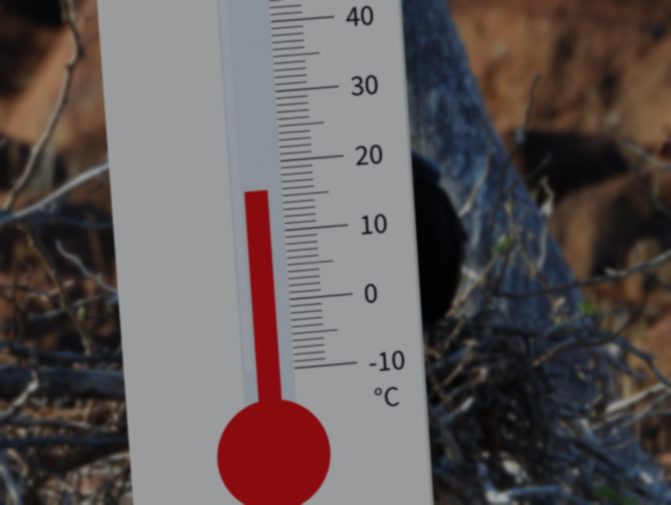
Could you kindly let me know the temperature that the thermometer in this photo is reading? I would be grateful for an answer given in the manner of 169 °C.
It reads 16 °C
